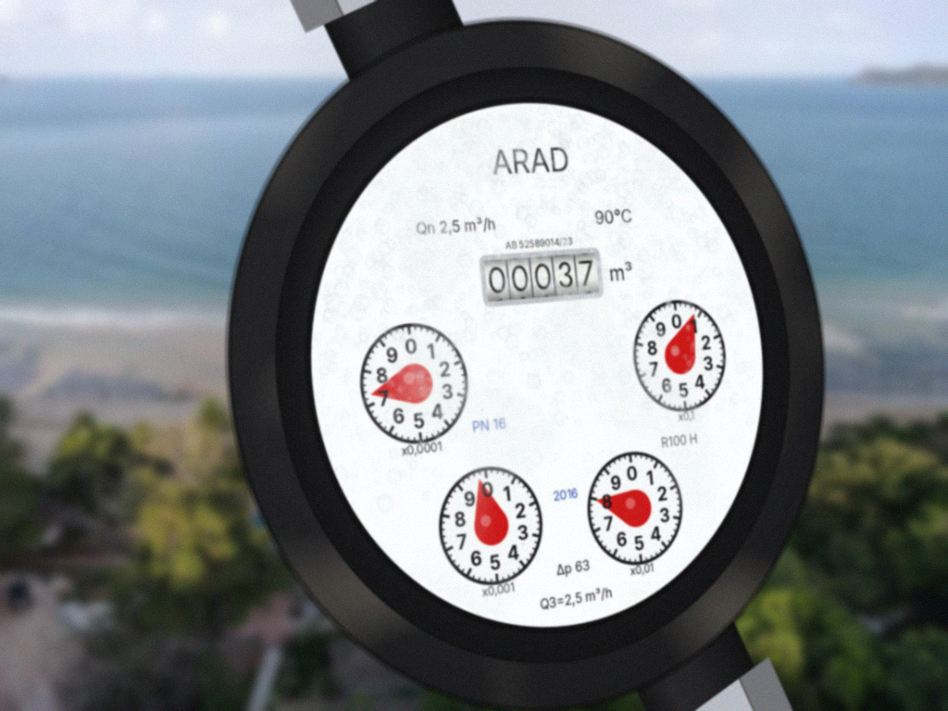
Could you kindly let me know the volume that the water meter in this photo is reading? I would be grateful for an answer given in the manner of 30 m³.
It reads 37.0797 m³
